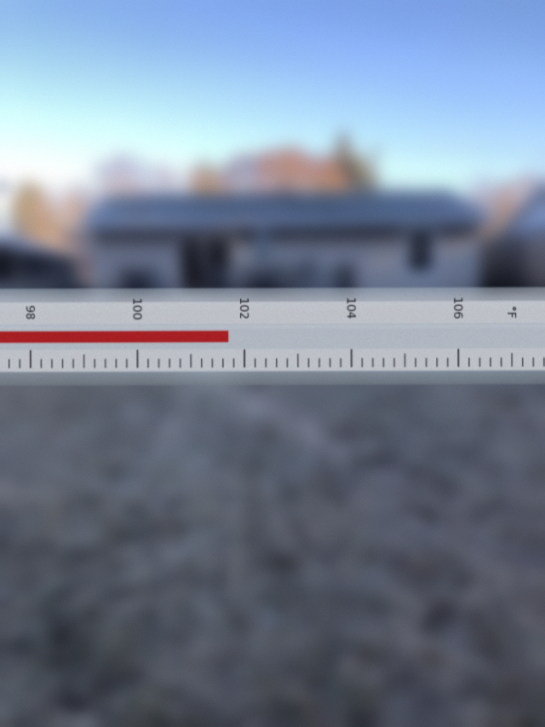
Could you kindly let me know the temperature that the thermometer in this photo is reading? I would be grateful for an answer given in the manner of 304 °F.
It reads 101.7 °F
